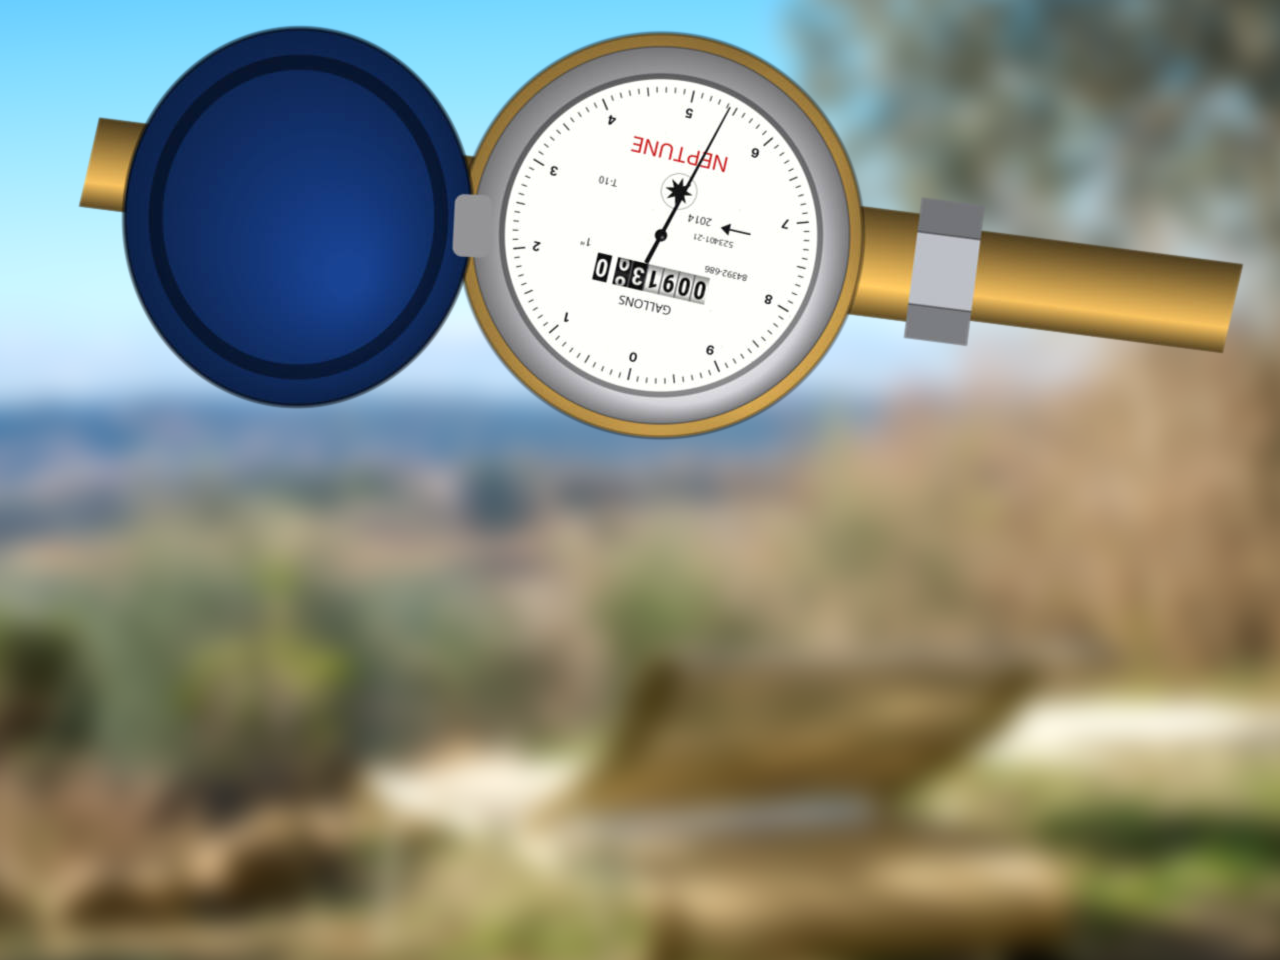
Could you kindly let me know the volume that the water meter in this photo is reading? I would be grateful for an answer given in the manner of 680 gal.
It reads 91385.4 gal
